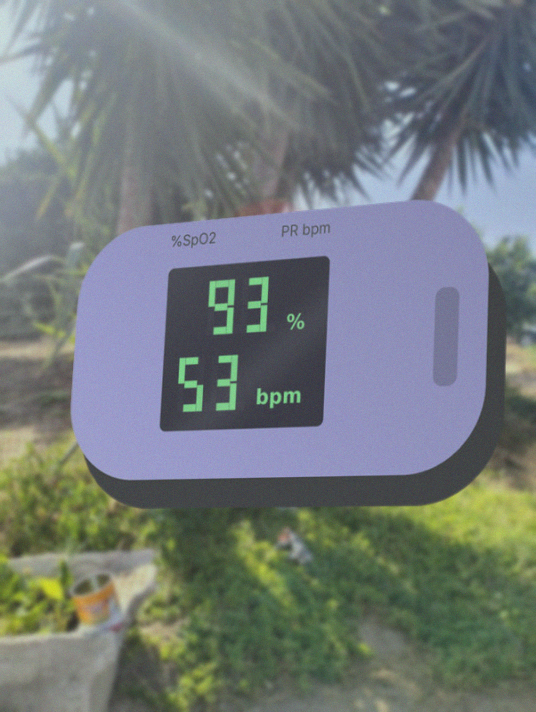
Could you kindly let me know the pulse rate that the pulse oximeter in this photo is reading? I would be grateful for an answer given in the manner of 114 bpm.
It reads 53 bpm
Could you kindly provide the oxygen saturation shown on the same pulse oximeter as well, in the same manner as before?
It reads 93 %
